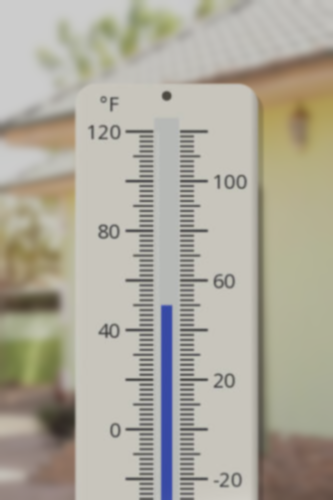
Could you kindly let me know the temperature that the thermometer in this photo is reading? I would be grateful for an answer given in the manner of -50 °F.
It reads 50 °F
